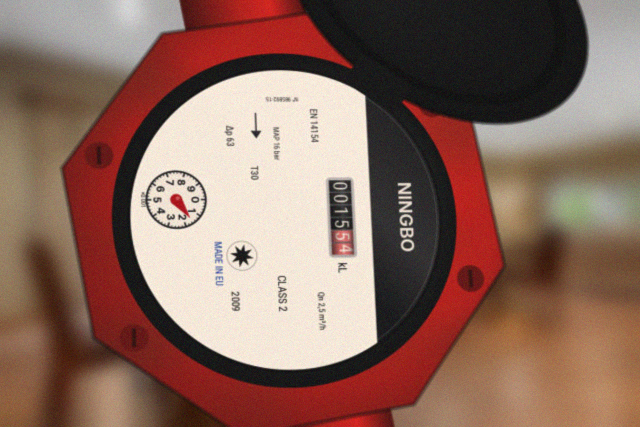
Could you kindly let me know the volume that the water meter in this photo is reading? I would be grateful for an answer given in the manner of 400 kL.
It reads 15.541 kL
